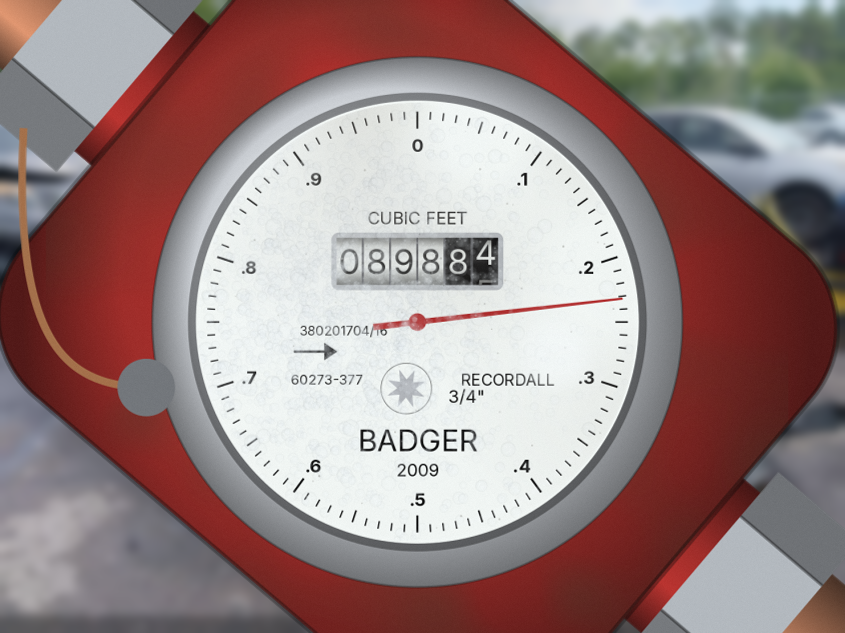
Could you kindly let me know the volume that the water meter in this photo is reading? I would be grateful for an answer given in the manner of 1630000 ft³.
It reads 89884.23 ft³
